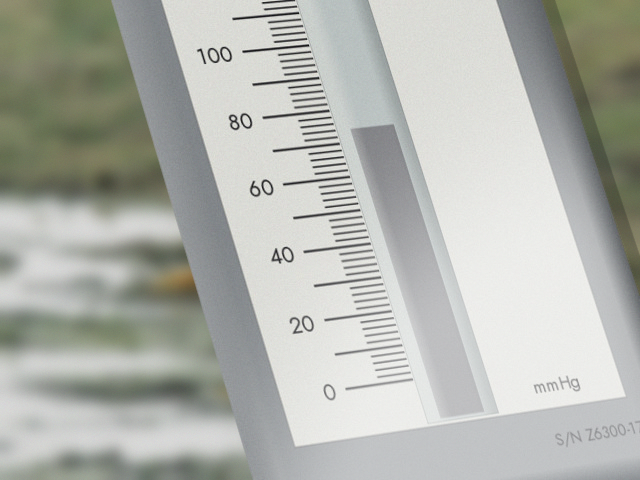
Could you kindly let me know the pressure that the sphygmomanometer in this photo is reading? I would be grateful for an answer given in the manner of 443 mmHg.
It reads 74 mmHg
